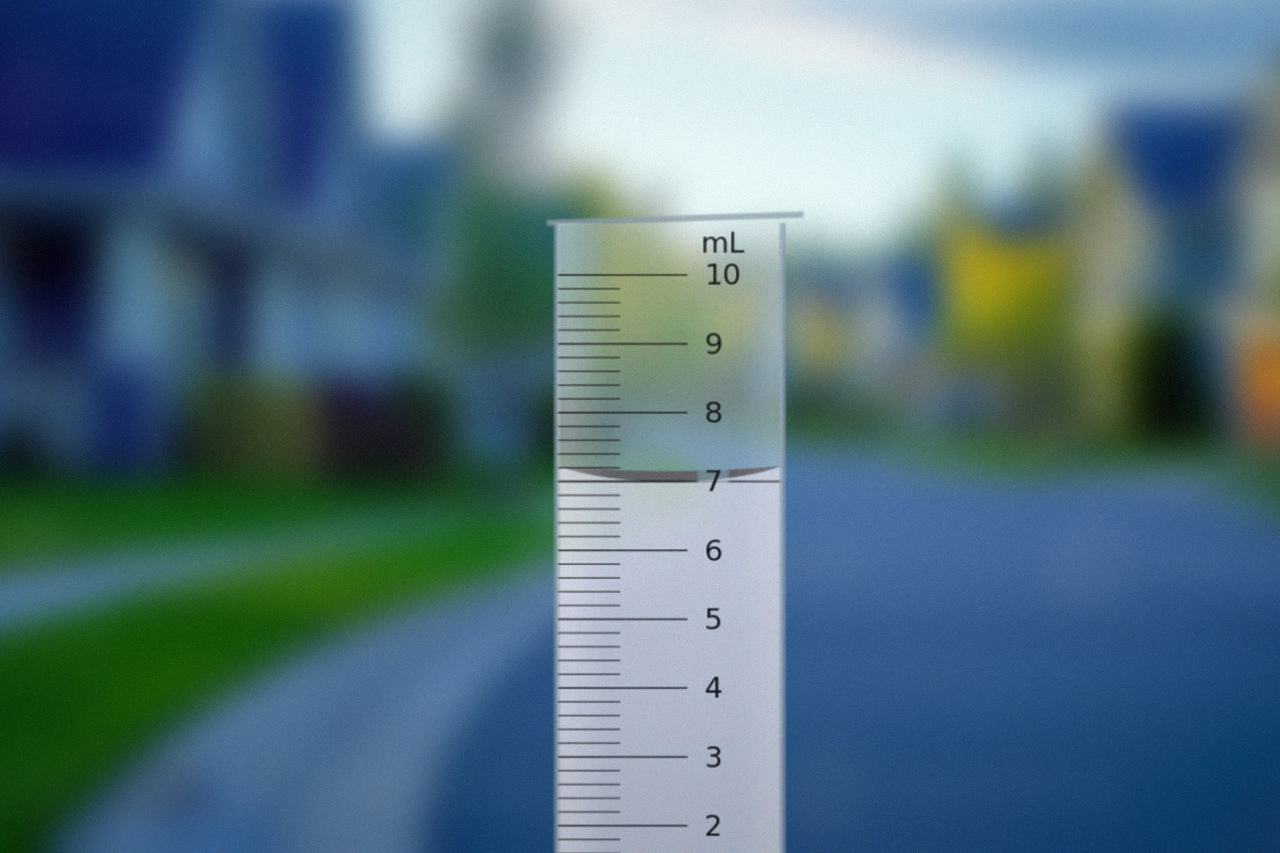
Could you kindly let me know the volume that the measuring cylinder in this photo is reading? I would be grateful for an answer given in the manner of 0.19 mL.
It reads 7 mL
